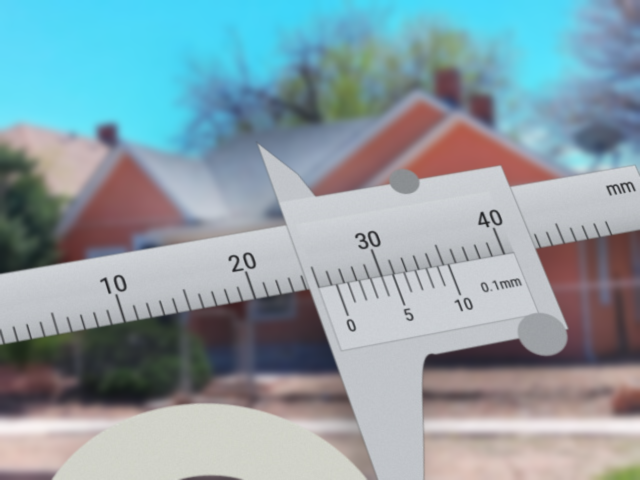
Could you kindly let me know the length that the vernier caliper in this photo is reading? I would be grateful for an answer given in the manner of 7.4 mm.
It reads 26.4 mm
